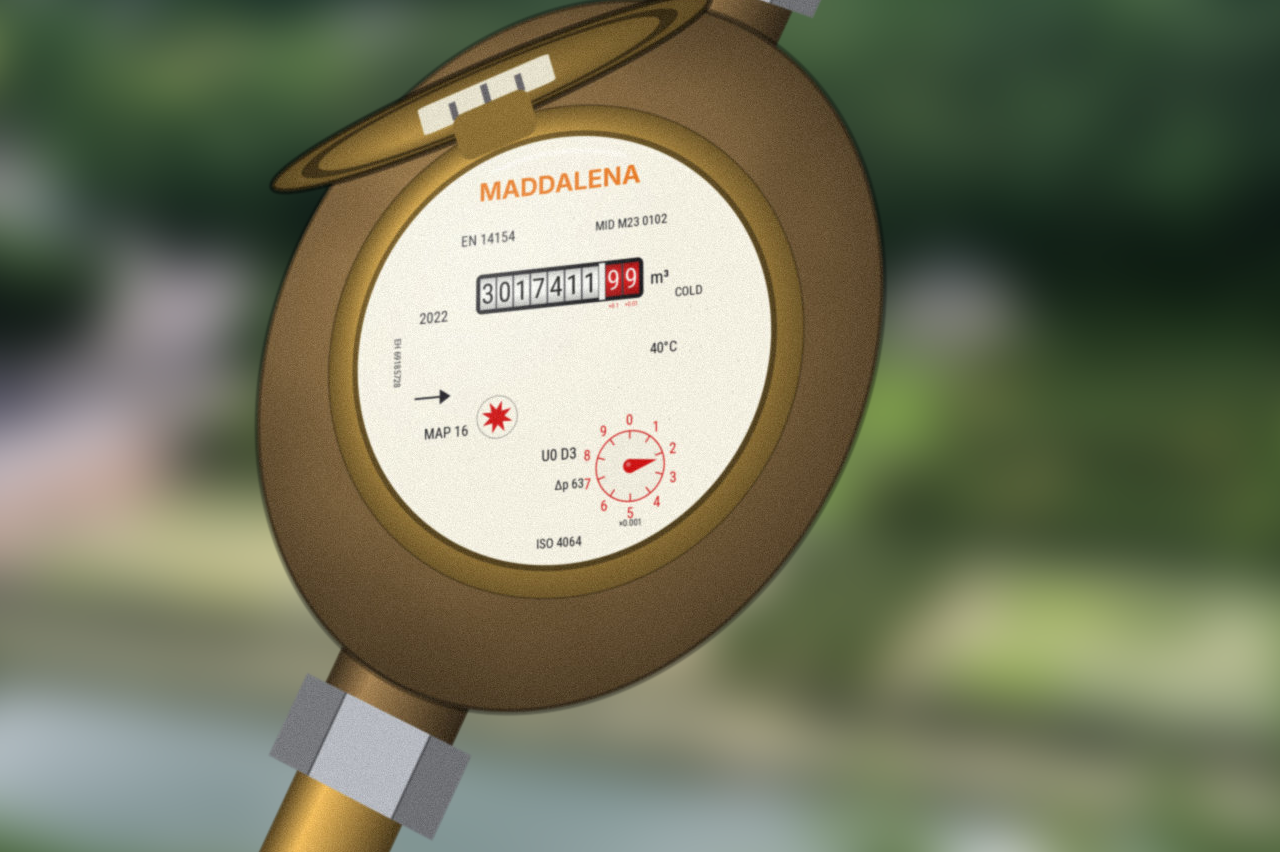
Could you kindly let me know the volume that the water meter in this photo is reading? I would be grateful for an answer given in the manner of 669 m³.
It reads 3017411.992 m³
